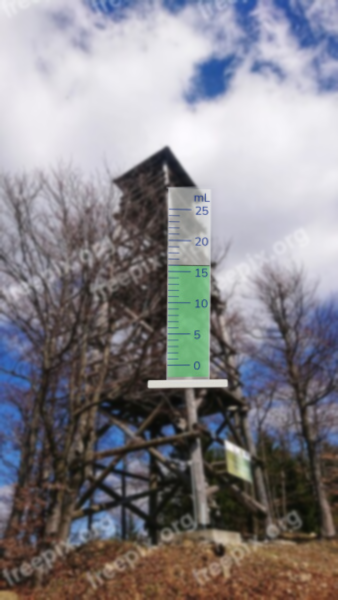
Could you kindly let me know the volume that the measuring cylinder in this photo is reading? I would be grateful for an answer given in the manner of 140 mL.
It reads 16 mL
